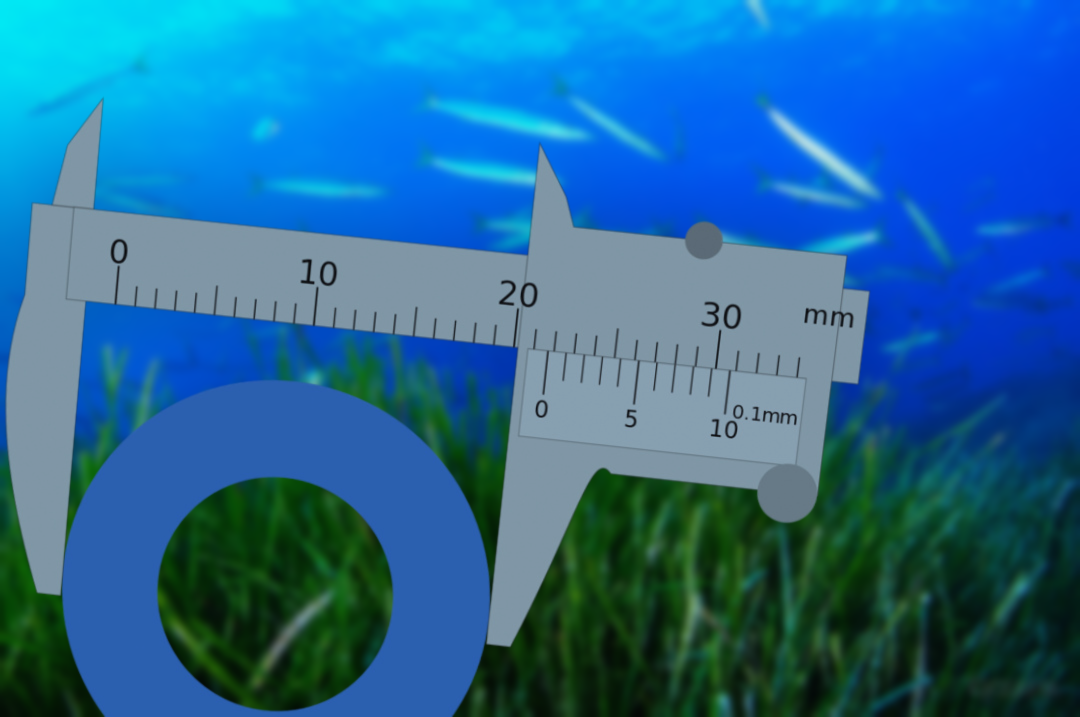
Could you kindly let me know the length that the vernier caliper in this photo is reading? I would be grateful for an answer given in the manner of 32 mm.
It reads 21.7 mm
